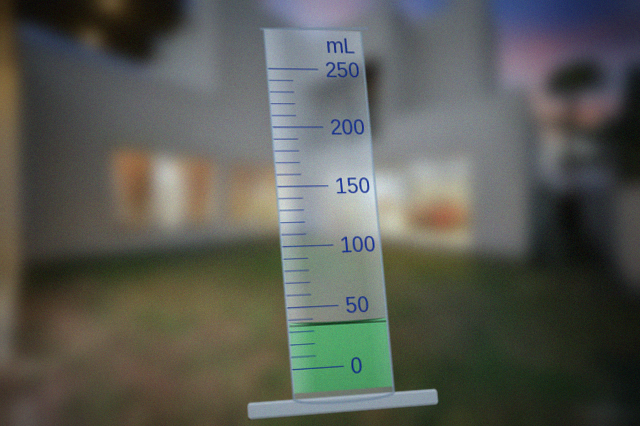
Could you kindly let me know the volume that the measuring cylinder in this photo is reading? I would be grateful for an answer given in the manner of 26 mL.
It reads 35 mL
